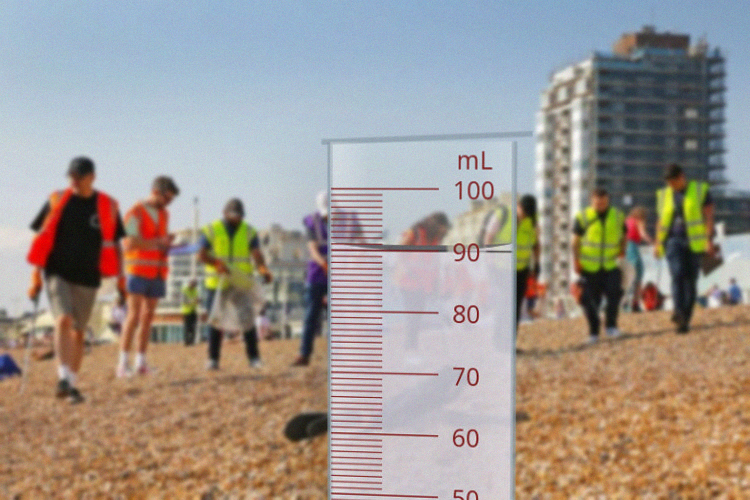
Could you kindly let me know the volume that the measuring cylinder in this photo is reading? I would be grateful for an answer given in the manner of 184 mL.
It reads 90 mL
